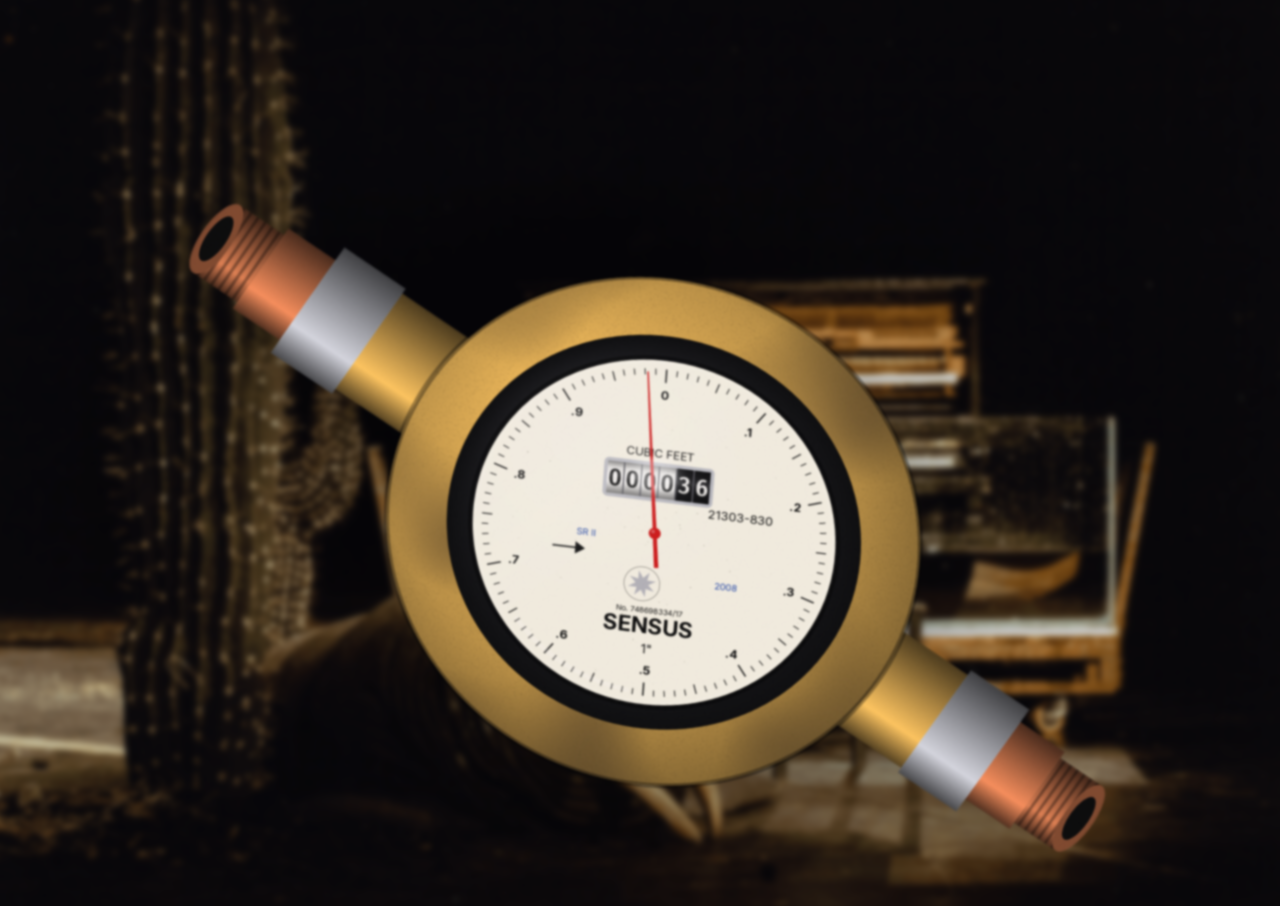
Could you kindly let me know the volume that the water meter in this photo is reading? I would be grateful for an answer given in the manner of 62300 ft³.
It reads 35.98 ft³
